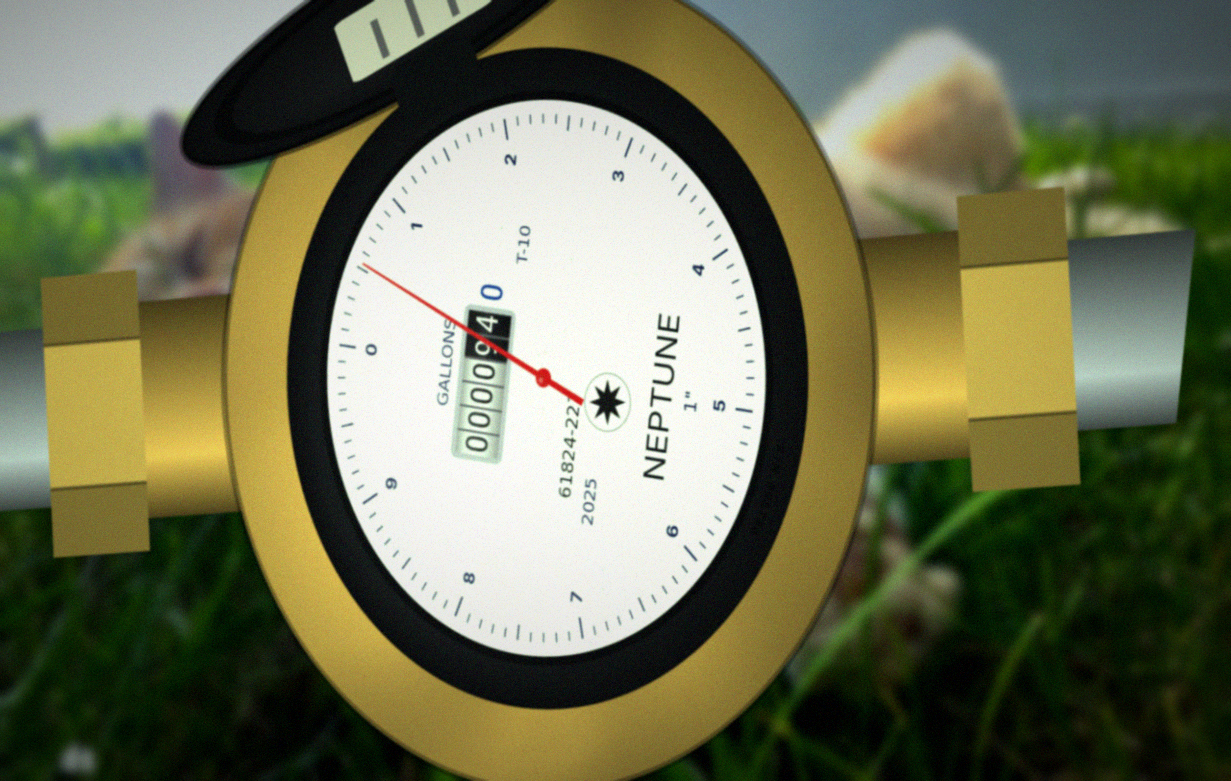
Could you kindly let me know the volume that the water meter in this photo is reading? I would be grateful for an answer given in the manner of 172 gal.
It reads 940.5 gal
